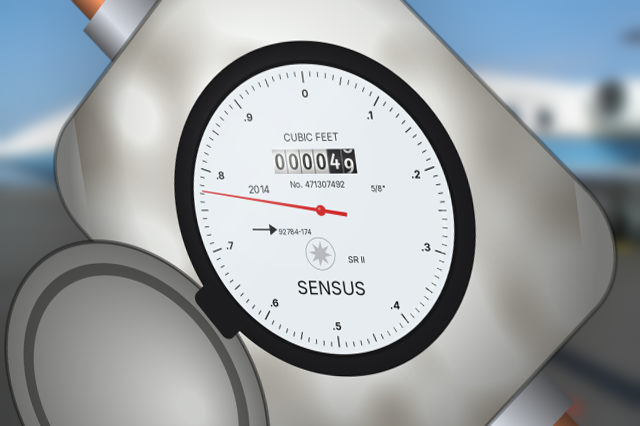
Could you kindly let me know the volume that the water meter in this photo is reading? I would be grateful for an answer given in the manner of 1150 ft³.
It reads 48.77 ft³
